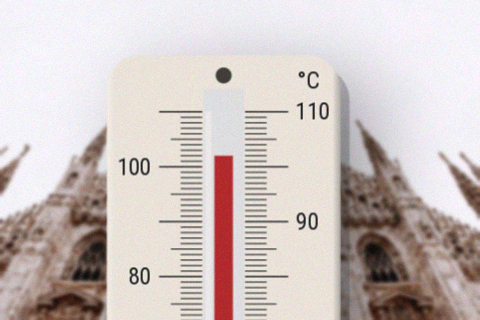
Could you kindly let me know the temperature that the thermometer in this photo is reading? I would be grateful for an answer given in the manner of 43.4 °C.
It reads 102 °C
